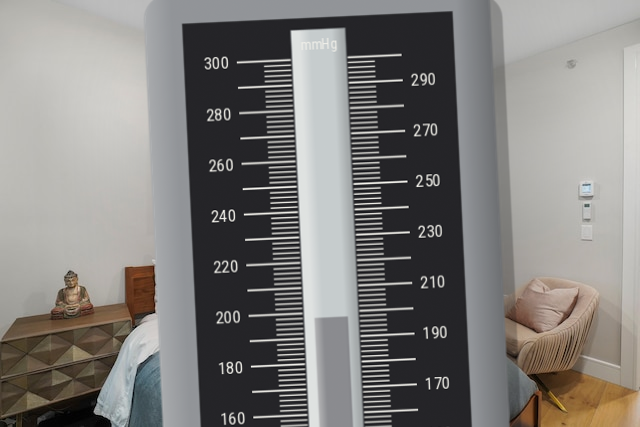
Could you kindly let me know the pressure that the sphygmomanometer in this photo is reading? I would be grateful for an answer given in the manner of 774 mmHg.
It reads 198 mmHg
